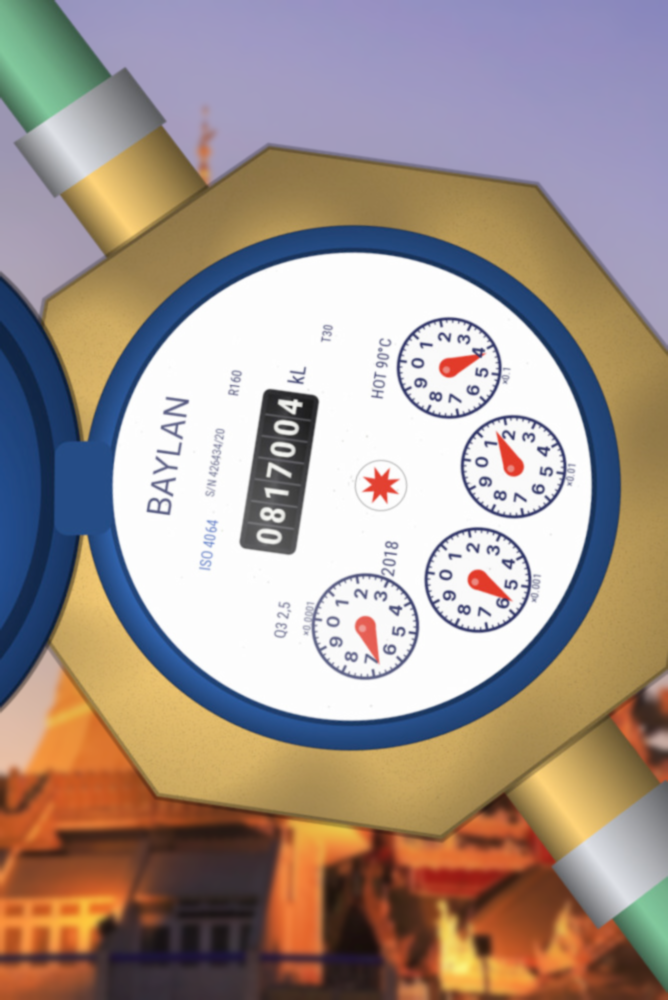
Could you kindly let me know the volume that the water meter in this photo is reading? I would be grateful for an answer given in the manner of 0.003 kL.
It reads 817004.4156 kL
